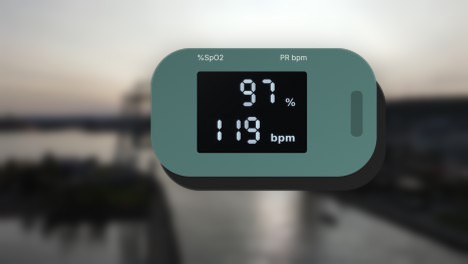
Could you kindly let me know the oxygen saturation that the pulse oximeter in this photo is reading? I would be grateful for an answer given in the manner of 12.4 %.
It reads 97 %
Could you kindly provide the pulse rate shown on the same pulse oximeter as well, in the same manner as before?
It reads 119 bpm
